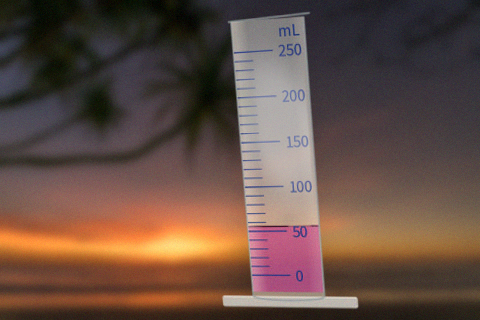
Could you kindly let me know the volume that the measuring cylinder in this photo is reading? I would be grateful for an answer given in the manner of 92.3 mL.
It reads 55 mL
